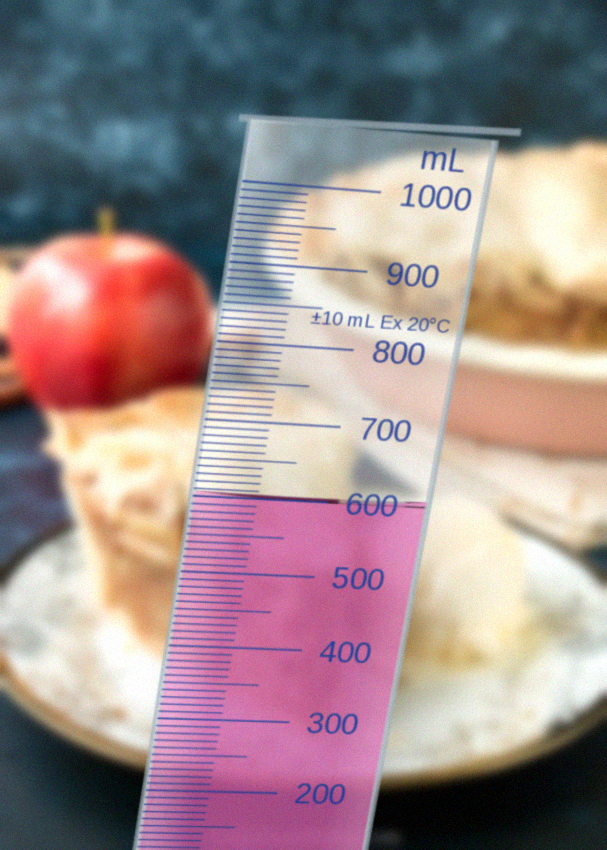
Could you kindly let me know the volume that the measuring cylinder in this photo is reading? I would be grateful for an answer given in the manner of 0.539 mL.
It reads 600 mL
